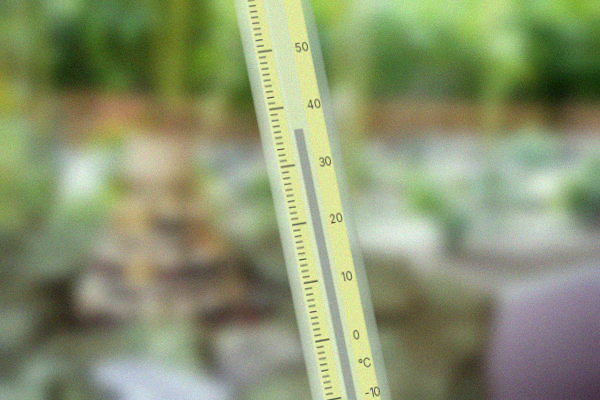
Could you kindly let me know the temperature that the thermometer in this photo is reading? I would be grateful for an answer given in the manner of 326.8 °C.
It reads 36 °C
